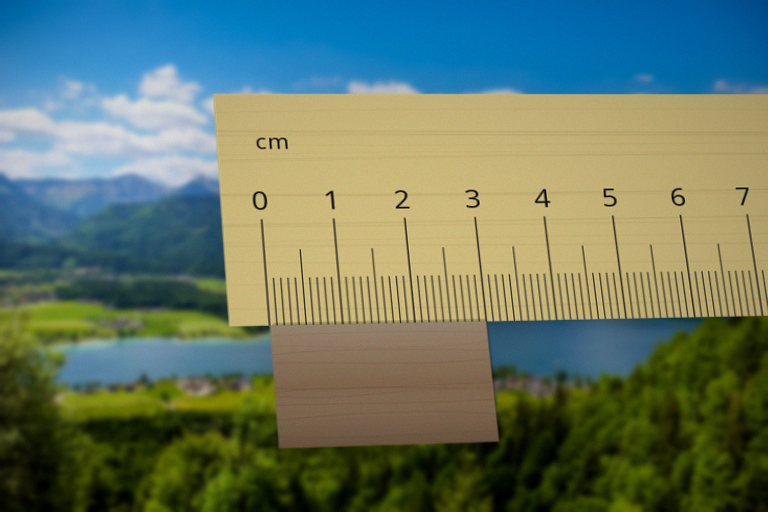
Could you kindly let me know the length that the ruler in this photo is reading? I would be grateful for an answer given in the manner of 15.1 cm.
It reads 3 cm
